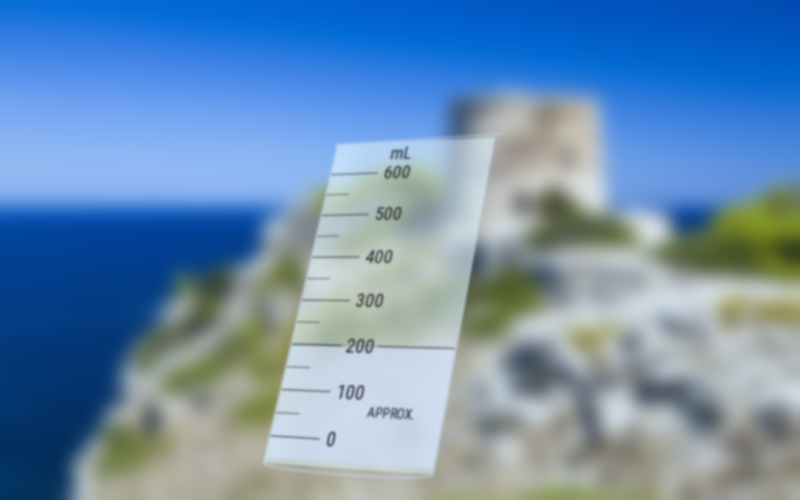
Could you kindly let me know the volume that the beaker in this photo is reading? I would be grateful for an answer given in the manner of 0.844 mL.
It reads 200 mL
